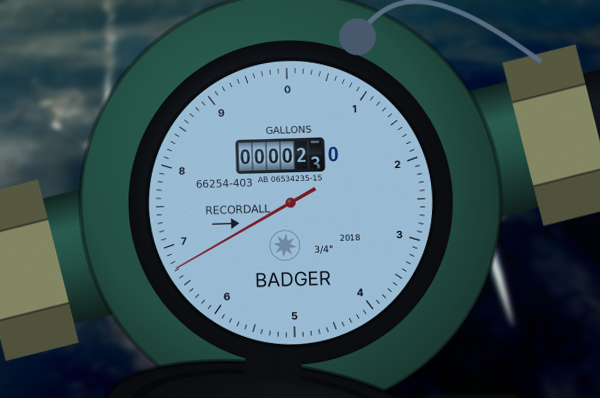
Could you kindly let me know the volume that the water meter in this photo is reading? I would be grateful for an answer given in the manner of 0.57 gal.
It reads 226.7 gal
